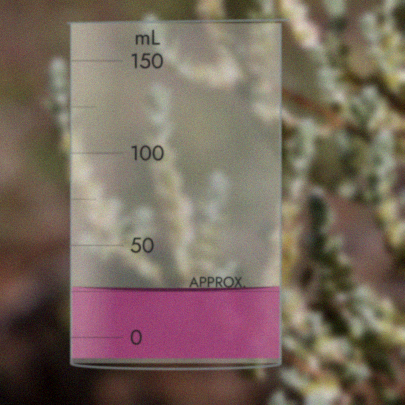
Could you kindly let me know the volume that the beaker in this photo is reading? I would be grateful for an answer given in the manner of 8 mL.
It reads 25 mL
